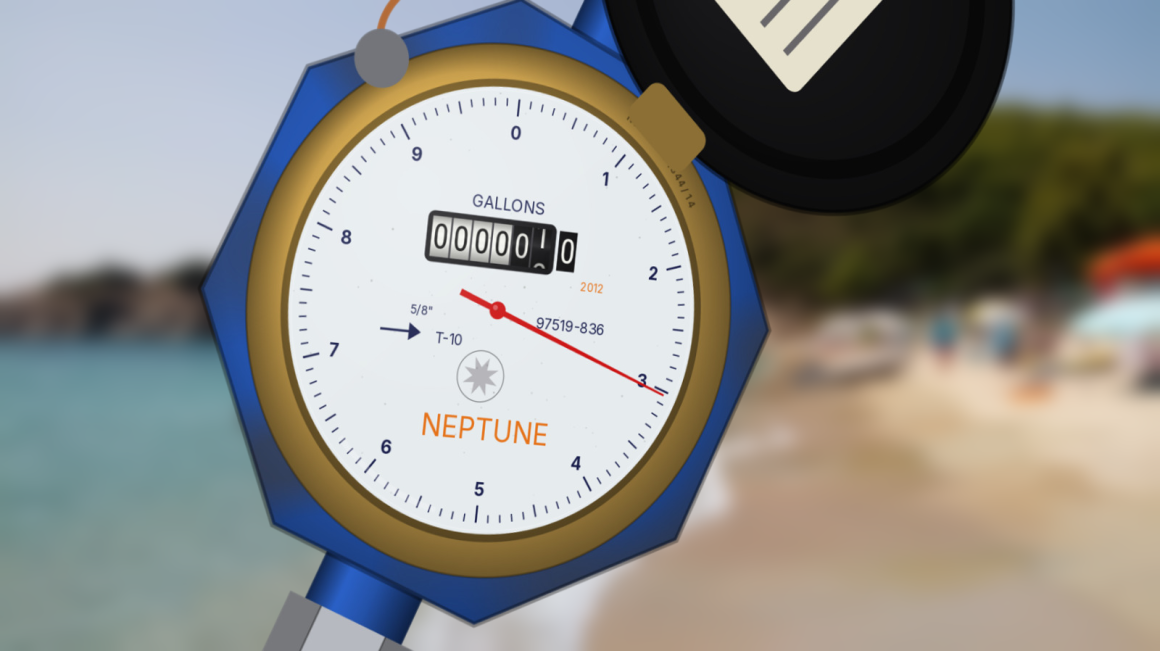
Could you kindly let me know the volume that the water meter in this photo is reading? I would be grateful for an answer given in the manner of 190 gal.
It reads 13.0 gal
